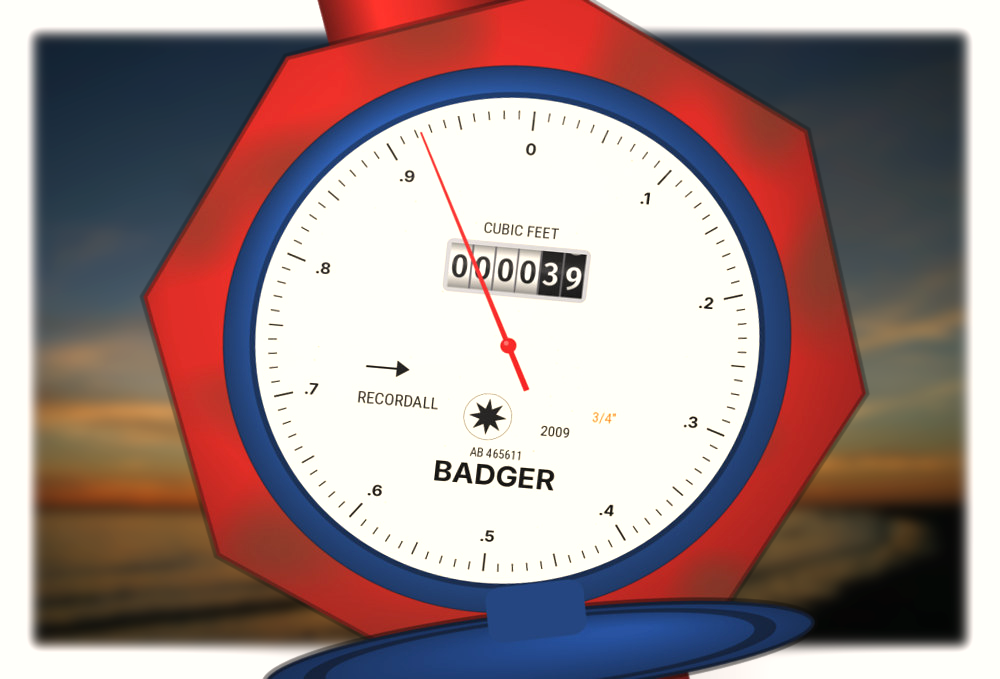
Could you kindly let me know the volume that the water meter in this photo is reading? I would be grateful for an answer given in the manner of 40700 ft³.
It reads 38.92 ft³
